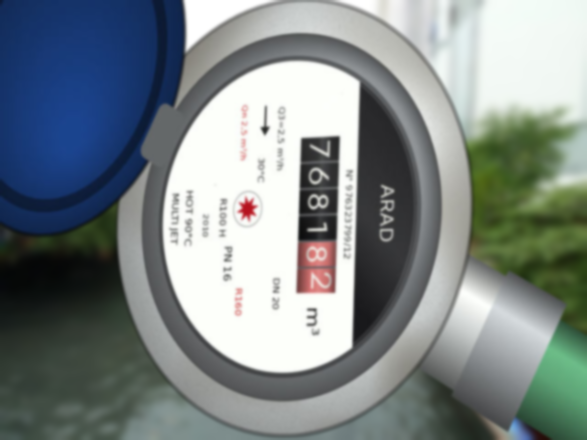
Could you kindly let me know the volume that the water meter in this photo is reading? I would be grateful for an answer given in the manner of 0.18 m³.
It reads 7681.82 m³
